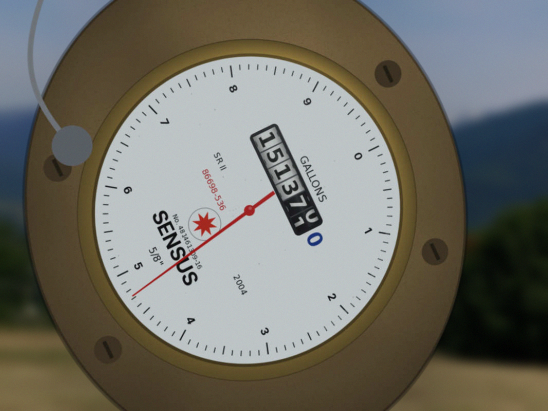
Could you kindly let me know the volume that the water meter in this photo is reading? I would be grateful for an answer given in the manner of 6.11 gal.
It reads 1513704.7 gal
